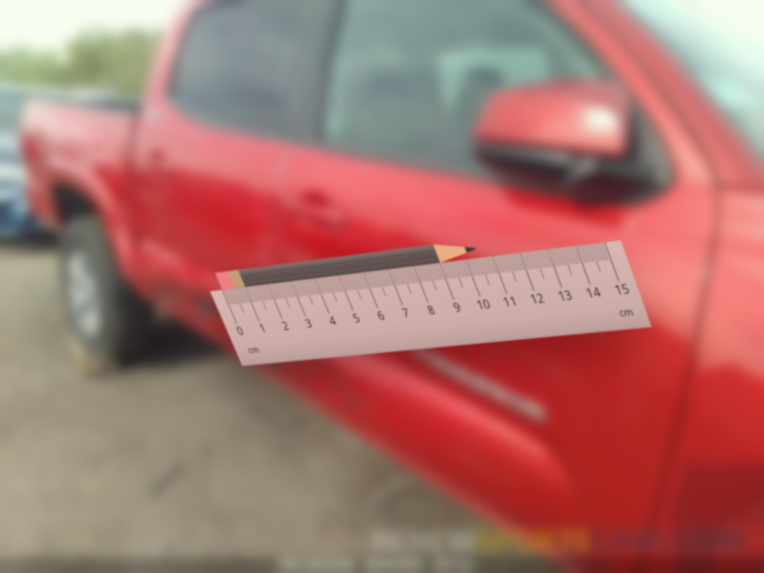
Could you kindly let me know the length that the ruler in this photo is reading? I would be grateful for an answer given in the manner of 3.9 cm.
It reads 10.5 cm
